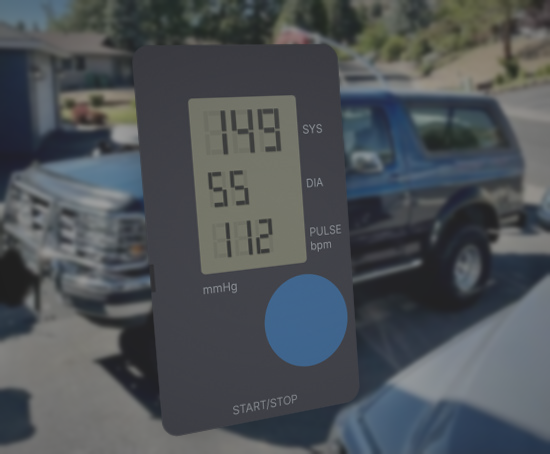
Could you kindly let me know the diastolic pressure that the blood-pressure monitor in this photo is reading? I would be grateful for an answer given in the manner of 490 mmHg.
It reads 55 mmHg
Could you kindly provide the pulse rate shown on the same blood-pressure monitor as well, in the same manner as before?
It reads 112 bpm
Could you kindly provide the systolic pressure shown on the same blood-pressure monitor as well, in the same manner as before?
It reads 149 mmHg
